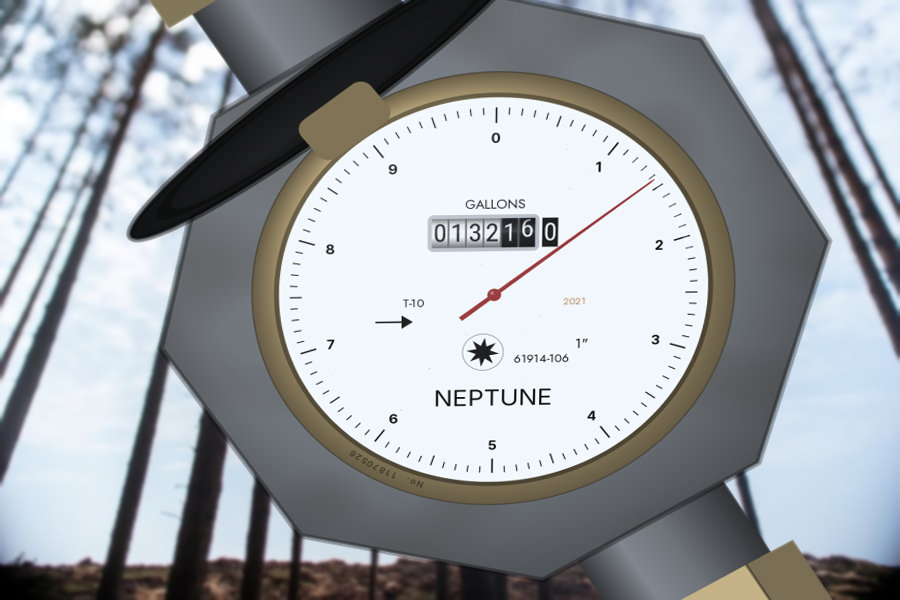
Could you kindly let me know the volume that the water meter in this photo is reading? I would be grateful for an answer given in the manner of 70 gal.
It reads 132161.4 gal
